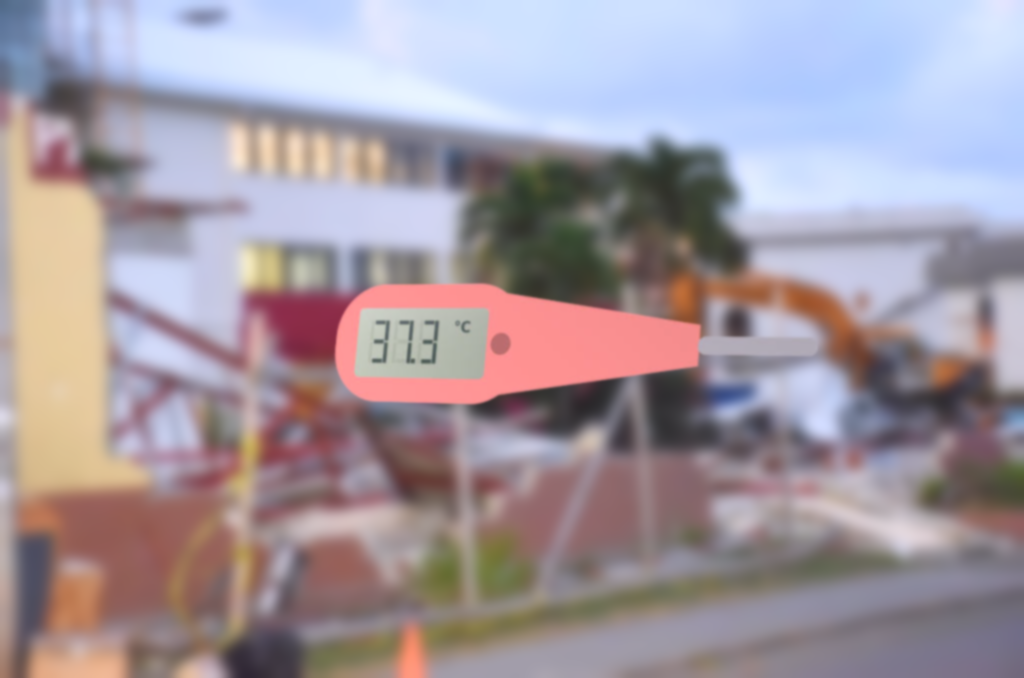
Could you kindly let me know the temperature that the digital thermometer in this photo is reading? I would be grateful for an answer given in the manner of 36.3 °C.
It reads 37.3 °C
